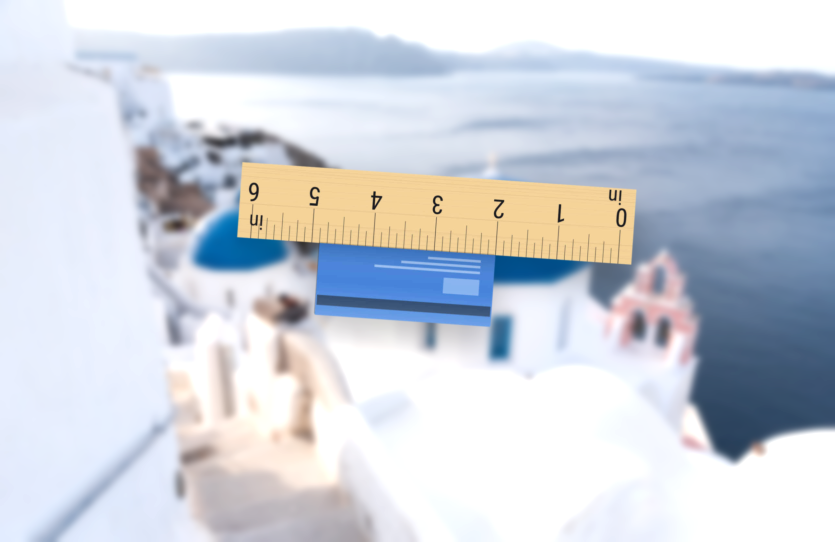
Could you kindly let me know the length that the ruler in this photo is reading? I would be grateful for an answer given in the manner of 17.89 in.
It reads 2.875 in
